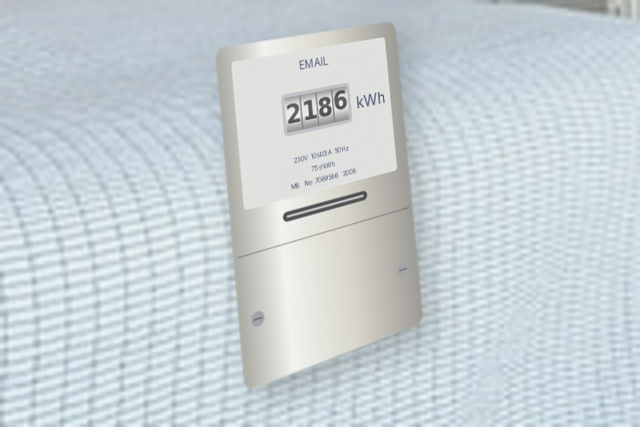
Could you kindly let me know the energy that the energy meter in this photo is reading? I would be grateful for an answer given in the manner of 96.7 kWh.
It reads 2186 kWh
